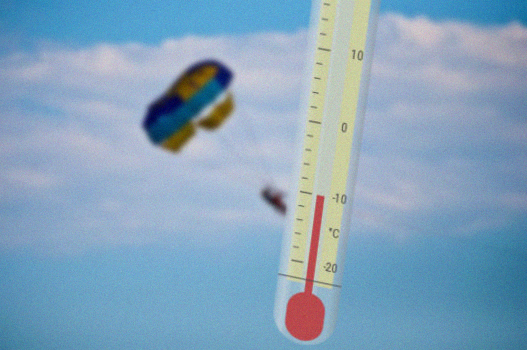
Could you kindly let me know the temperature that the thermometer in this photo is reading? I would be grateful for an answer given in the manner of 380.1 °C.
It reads -10 °C
